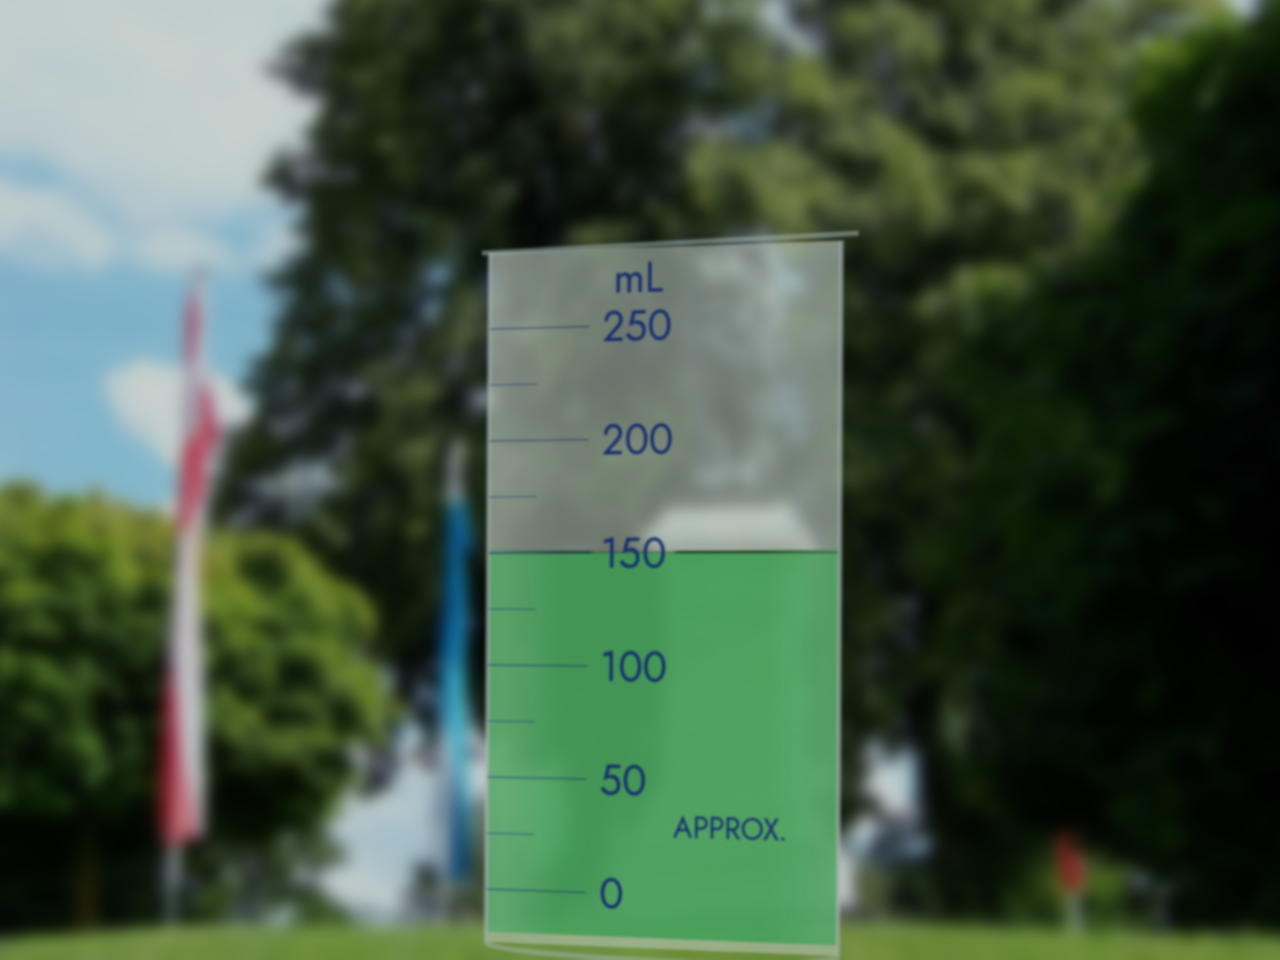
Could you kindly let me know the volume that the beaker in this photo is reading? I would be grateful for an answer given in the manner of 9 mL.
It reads 150 mL
